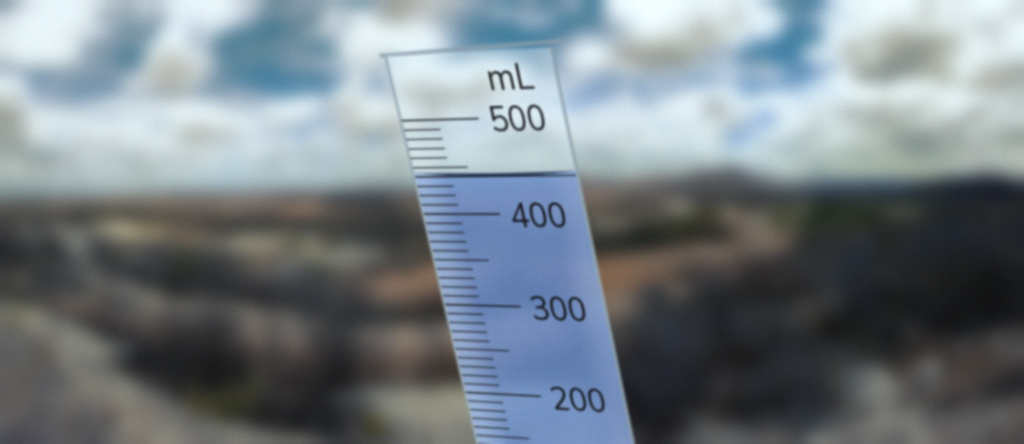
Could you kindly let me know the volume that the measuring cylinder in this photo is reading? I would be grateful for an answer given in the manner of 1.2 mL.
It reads 440 mL
